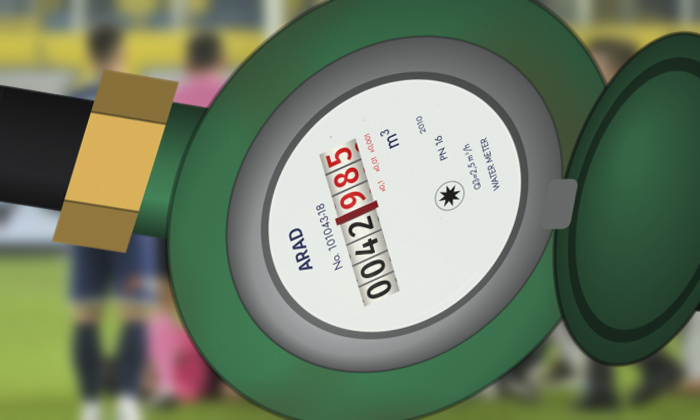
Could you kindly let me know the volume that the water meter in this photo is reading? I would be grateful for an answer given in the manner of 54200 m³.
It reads 42.985 m³
